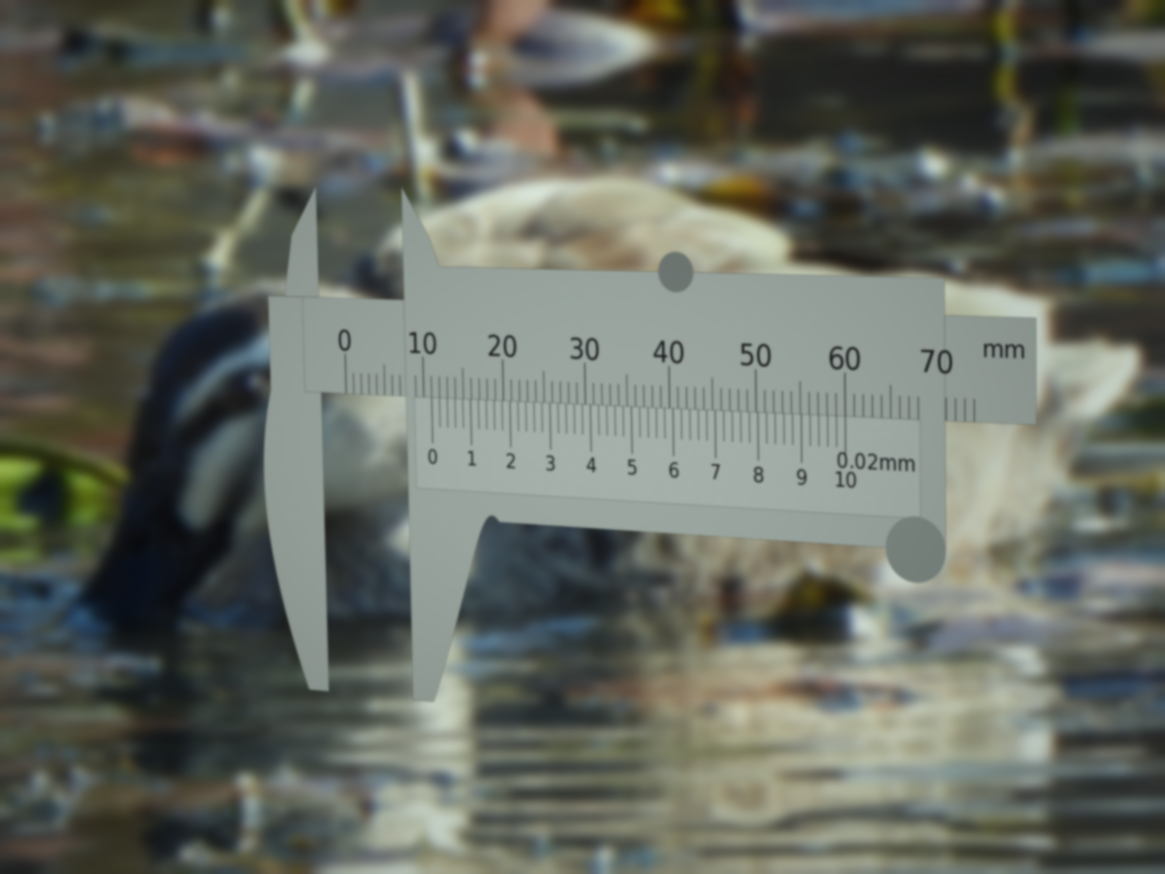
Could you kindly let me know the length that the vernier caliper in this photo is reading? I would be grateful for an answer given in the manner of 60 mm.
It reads 11.0 mm
